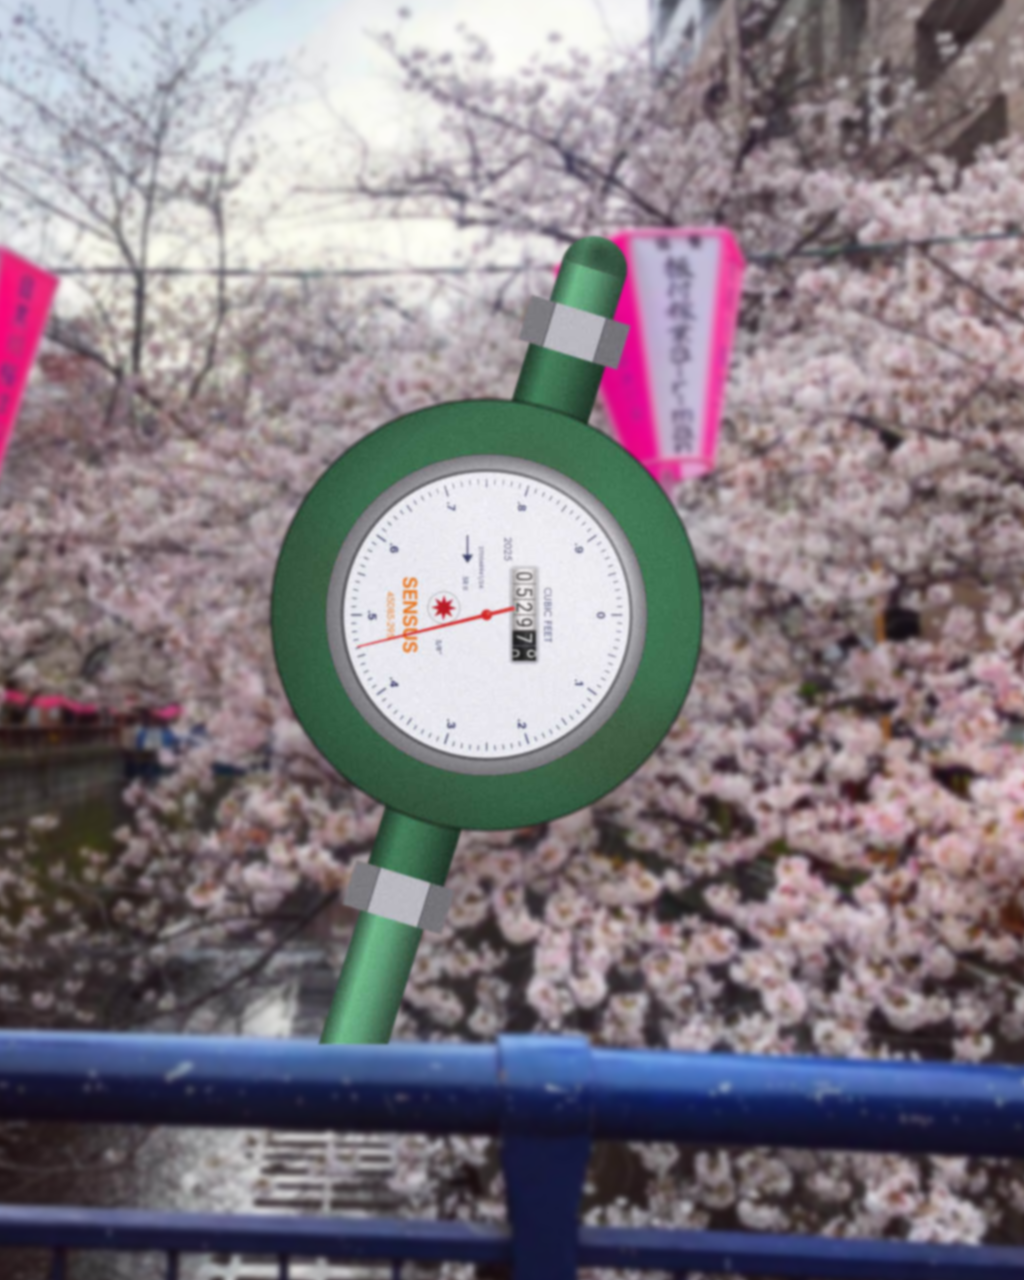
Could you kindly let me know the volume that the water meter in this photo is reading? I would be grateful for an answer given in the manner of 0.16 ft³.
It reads 52978.46 ft³
